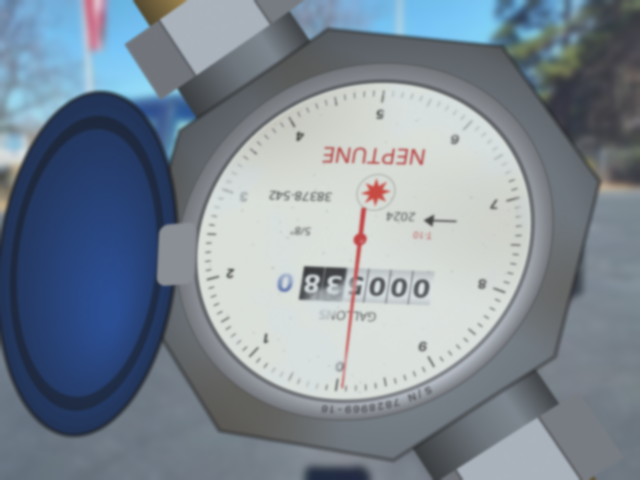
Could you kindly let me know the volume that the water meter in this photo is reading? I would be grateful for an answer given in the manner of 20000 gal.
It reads 5379.9 gal
